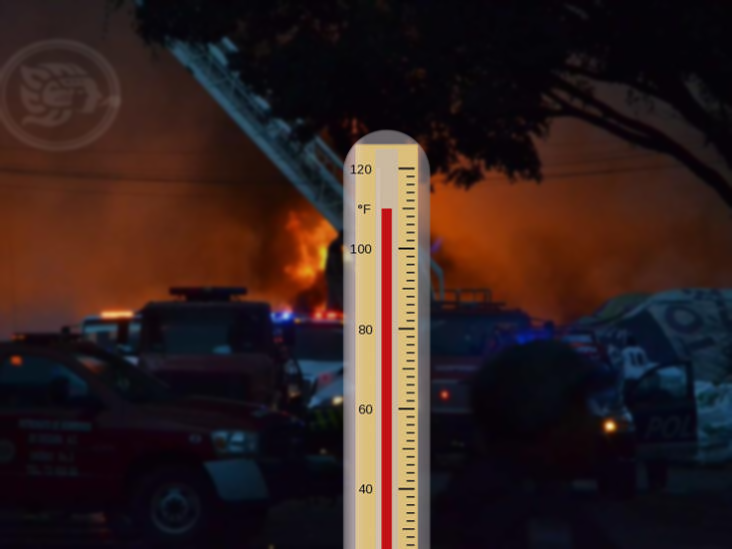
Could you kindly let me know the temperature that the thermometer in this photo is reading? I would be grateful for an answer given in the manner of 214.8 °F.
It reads 110 °F
